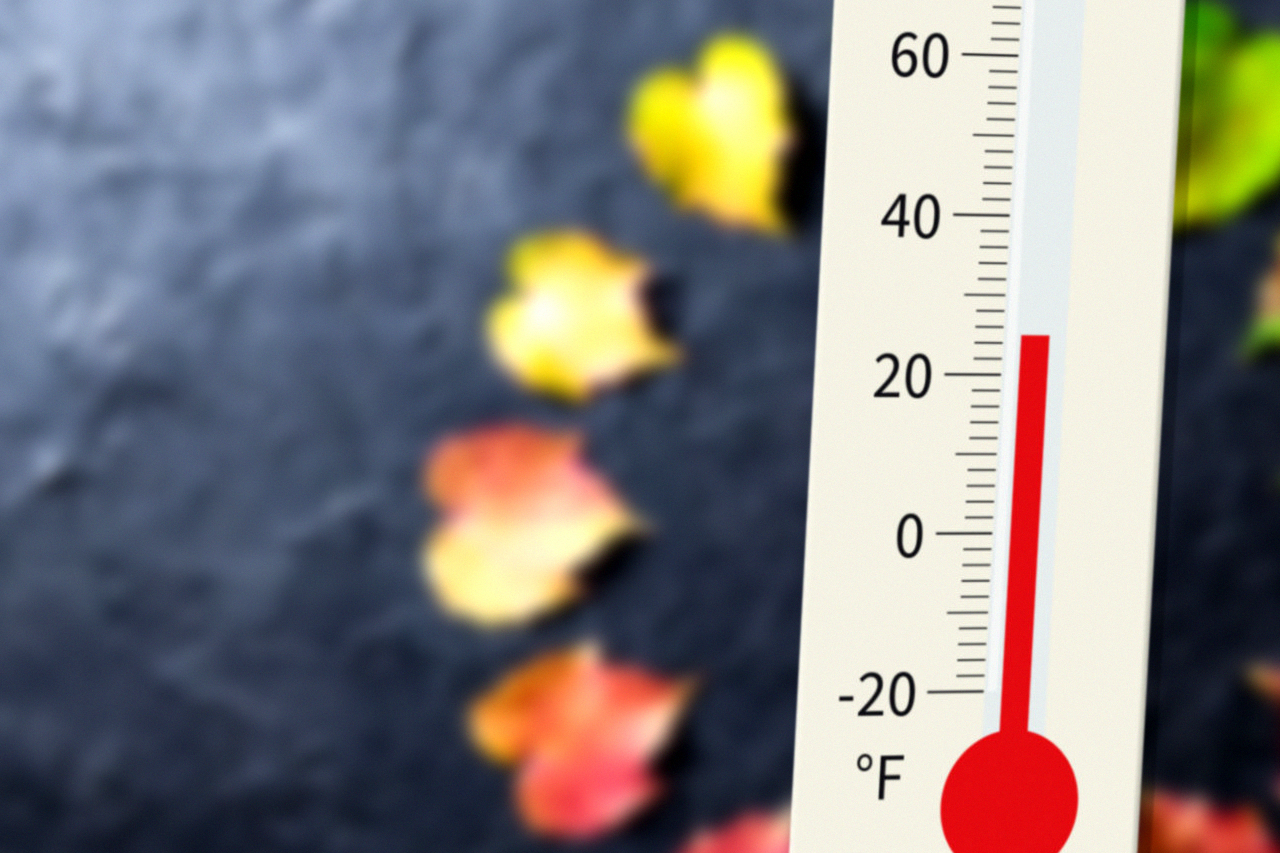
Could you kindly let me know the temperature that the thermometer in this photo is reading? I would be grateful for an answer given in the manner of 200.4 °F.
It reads 25 °F
